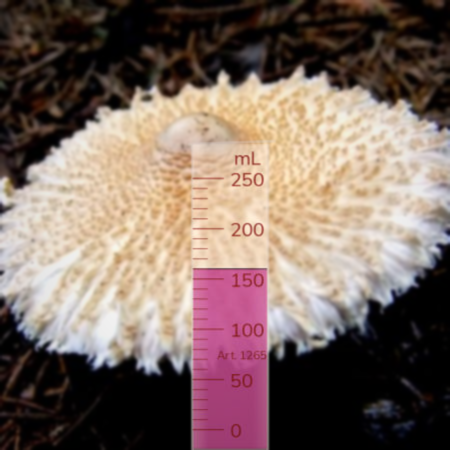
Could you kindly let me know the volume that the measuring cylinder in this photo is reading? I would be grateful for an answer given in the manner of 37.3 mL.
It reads 160 mL
